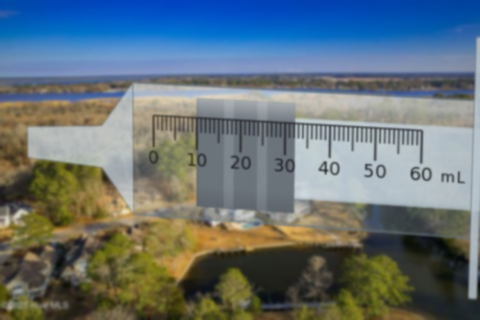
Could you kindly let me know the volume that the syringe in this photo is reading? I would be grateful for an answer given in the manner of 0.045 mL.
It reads 10 mL
